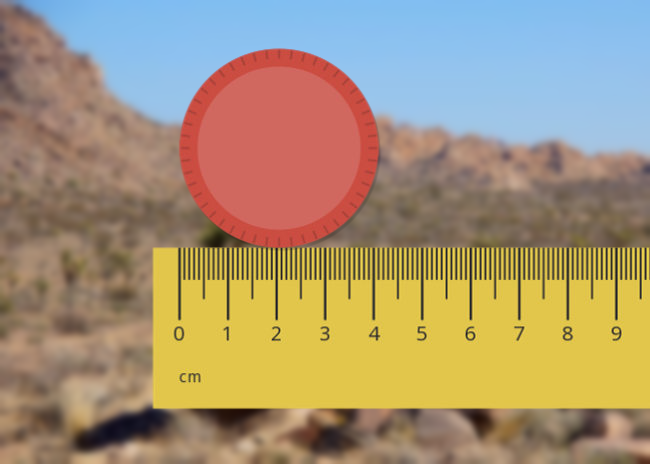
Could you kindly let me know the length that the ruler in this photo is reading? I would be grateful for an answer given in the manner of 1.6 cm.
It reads 4.1 cm
